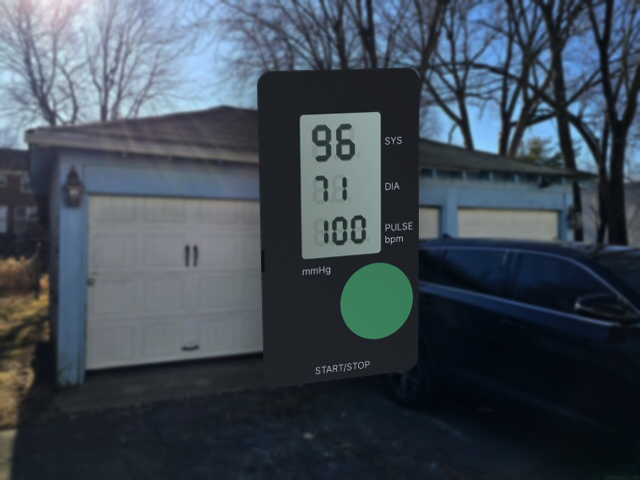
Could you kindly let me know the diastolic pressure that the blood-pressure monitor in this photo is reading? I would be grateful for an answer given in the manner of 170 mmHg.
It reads 71 mmHg
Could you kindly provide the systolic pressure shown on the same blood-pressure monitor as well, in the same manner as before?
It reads 96 mmHg
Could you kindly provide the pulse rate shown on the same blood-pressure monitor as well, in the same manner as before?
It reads 100 bpm
